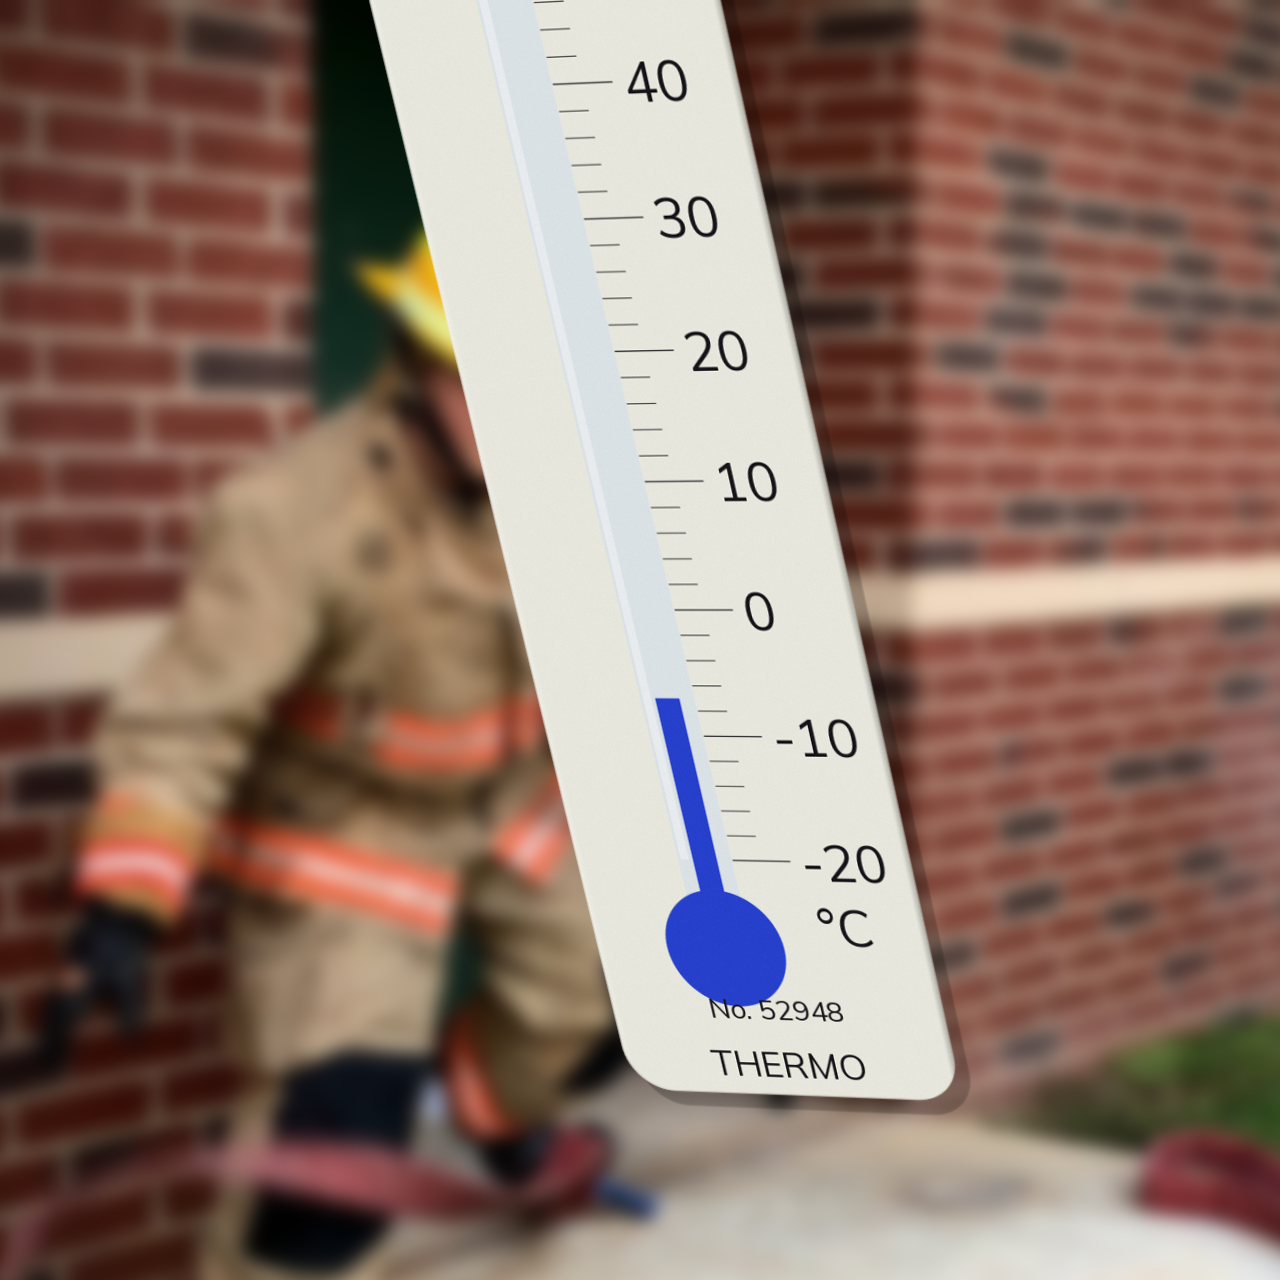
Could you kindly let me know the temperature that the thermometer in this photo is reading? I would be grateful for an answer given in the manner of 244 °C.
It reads -7 °C
